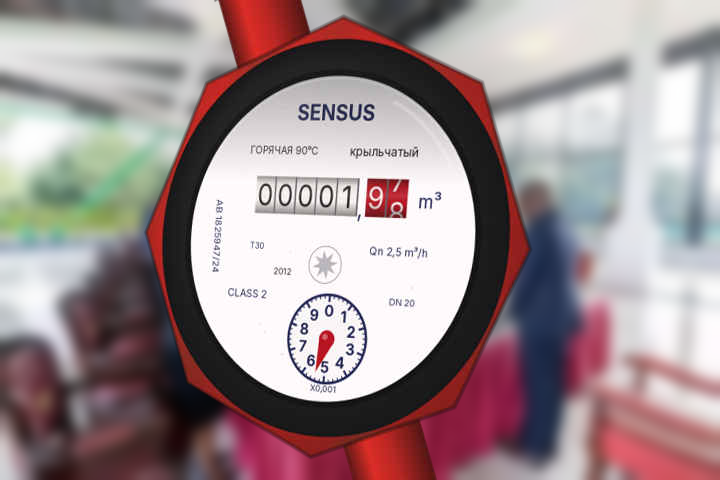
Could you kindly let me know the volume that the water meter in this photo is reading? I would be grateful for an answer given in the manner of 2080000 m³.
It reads 1.975 m³
